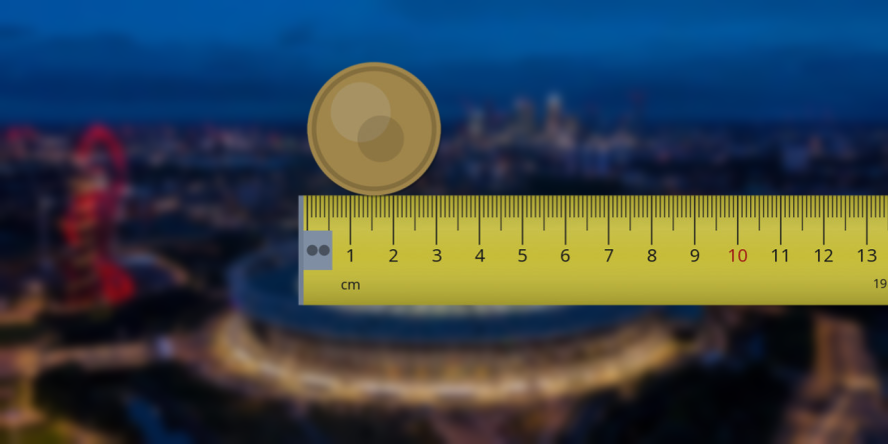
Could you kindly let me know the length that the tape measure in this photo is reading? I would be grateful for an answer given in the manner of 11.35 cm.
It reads 3.1 cm
